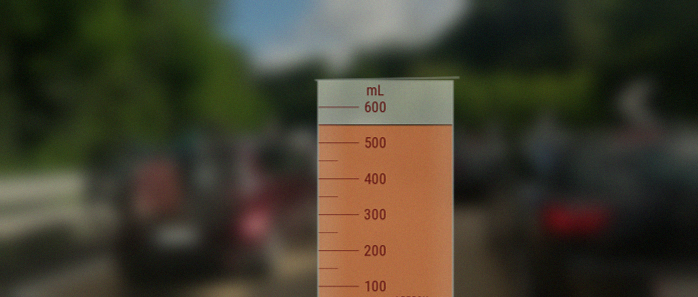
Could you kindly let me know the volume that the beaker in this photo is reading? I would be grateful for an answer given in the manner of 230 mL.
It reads 550 mL
